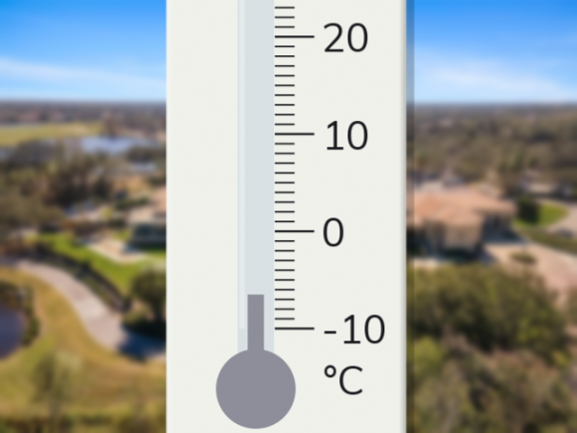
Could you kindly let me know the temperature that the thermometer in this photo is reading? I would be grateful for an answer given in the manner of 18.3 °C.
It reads -6.5 °C
